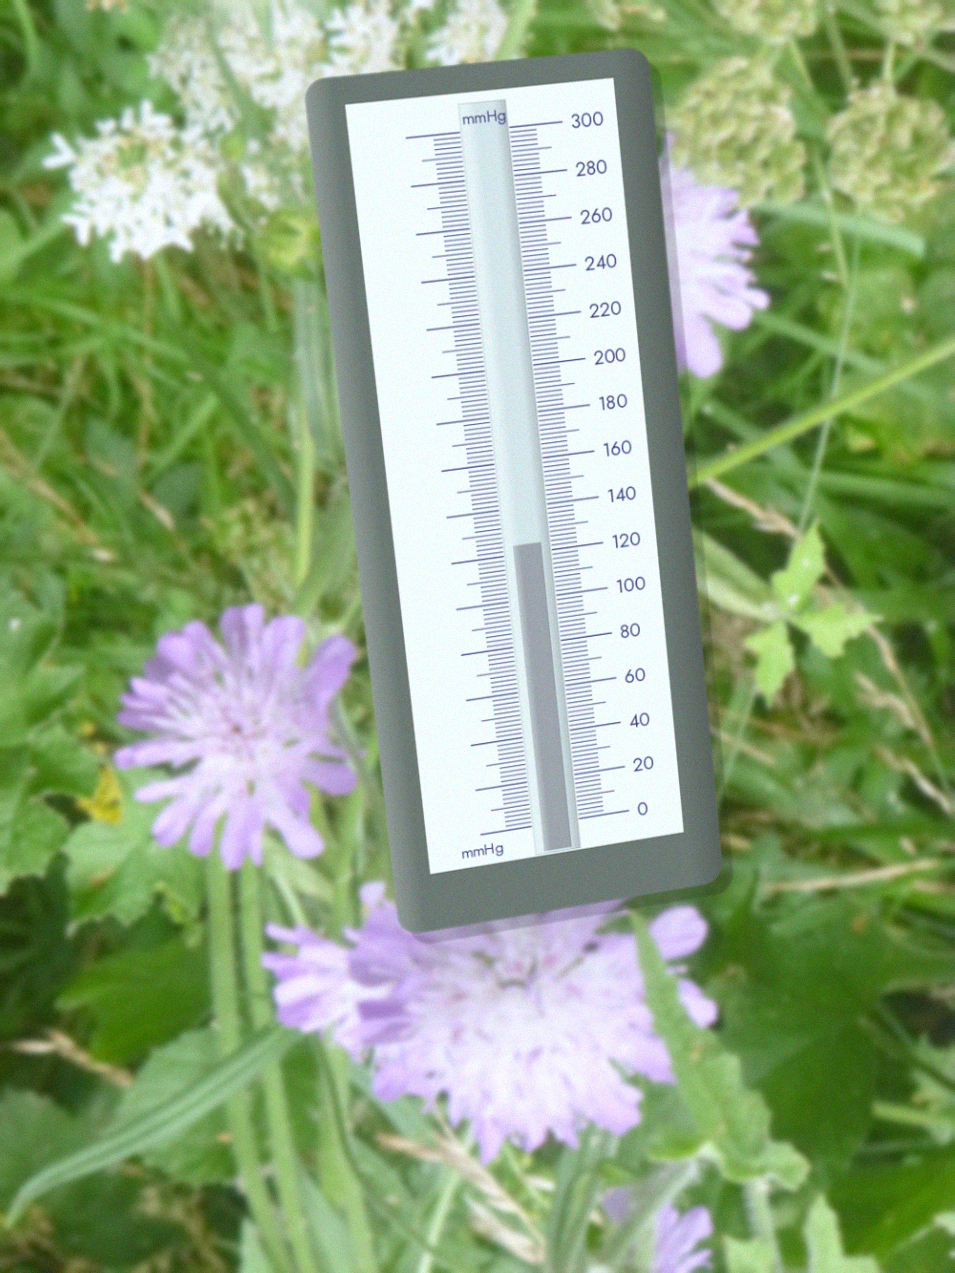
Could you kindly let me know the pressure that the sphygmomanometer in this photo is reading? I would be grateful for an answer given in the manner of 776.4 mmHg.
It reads 124 mmHg
